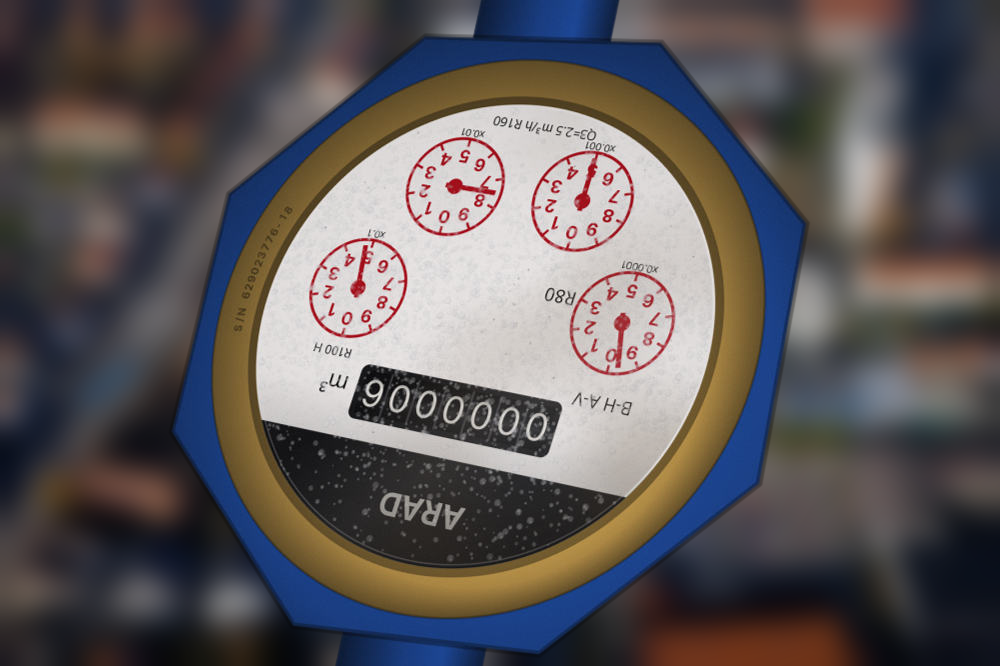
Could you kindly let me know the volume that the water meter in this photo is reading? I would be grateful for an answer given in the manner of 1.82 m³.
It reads 6.4749 m³
